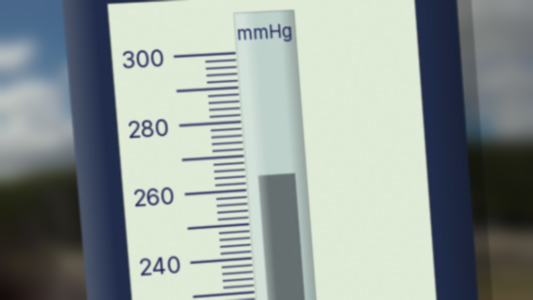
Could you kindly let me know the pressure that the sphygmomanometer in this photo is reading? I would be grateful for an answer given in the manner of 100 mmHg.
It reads 264 mmHg
